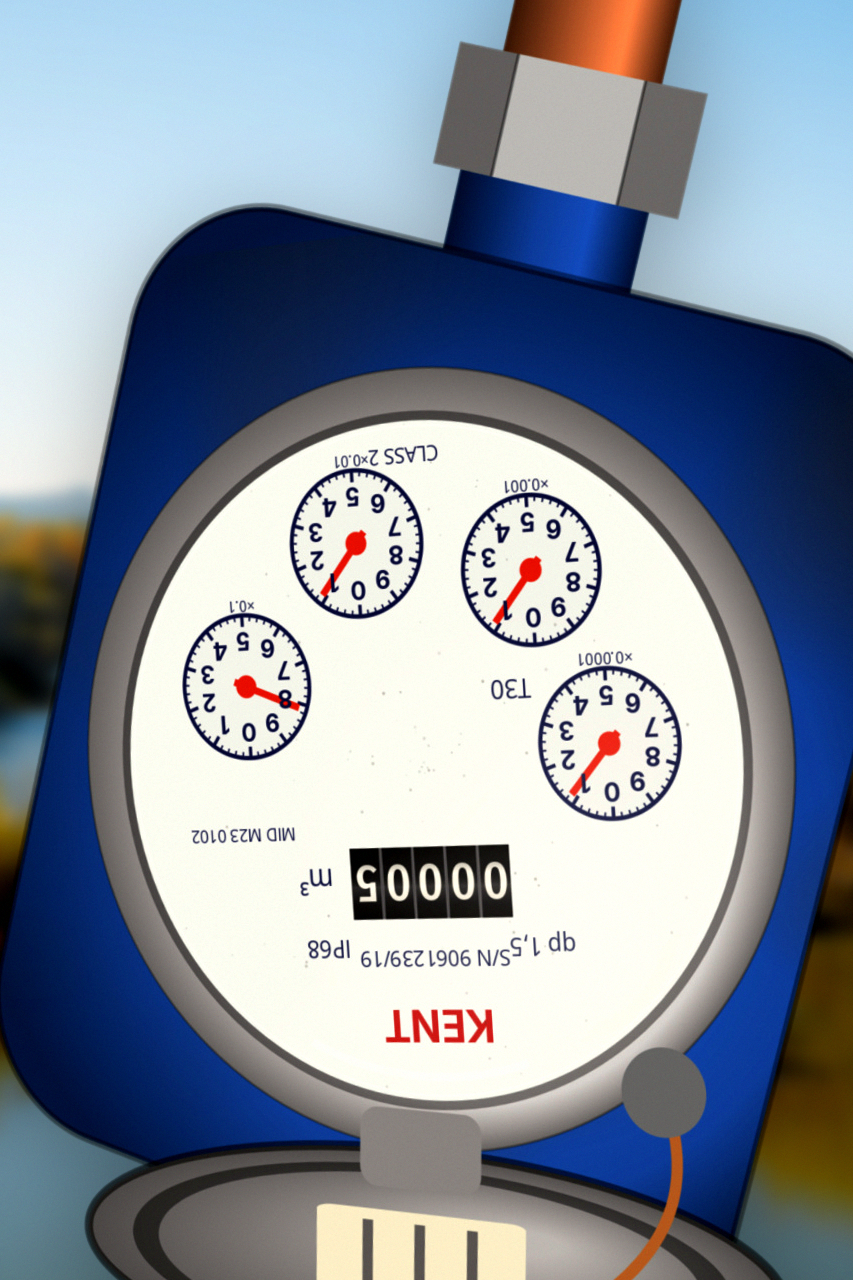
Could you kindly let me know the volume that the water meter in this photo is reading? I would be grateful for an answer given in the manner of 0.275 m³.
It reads 5.8111 m³
